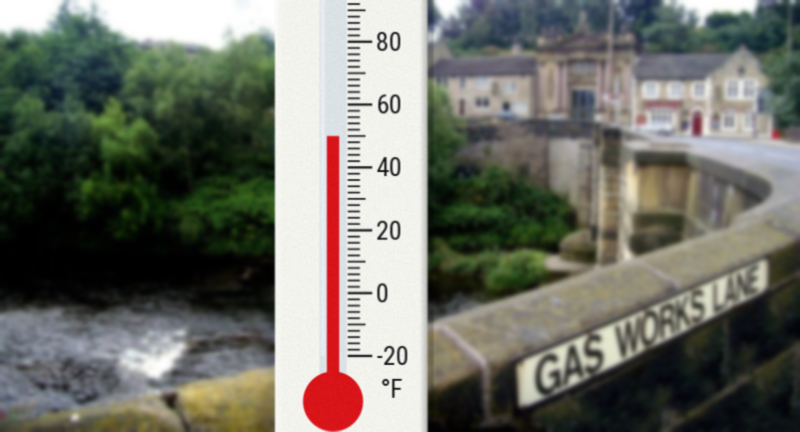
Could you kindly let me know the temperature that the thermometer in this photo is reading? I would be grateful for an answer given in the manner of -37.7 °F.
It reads 50 °F
